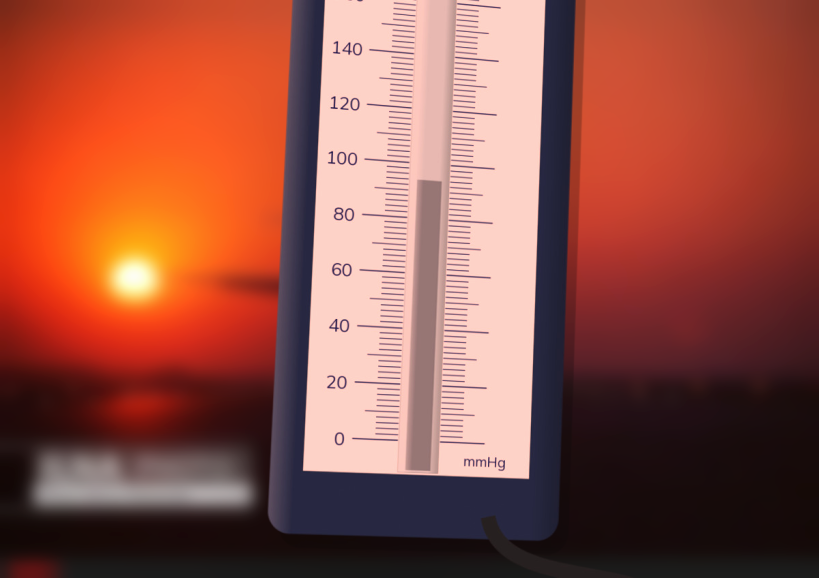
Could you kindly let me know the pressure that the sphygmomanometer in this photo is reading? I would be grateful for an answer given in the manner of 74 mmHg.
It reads 94 mmHg
